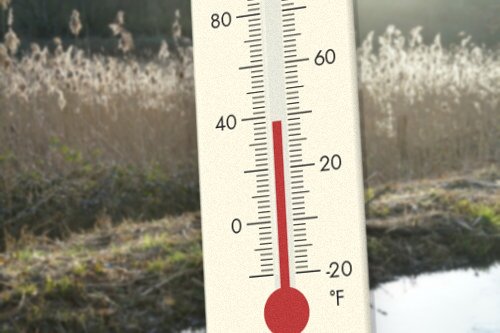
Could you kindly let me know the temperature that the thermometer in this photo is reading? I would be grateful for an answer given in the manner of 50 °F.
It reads 38 °F
